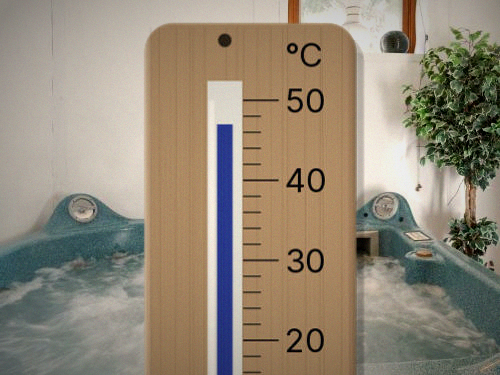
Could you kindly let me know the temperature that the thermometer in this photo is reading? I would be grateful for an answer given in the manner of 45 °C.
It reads 47 °C
